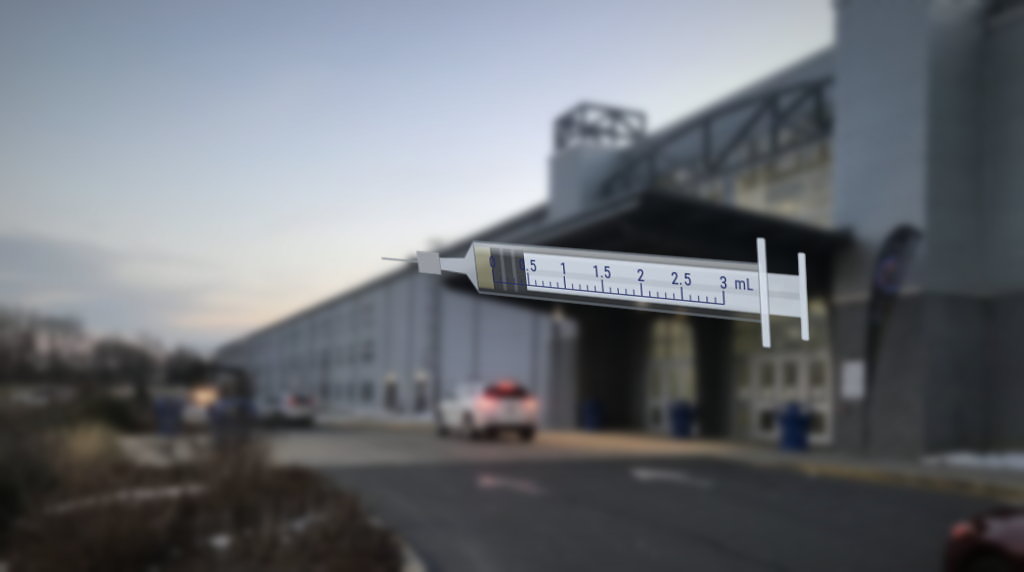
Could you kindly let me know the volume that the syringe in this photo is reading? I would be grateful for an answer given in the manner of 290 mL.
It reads 0 mL
